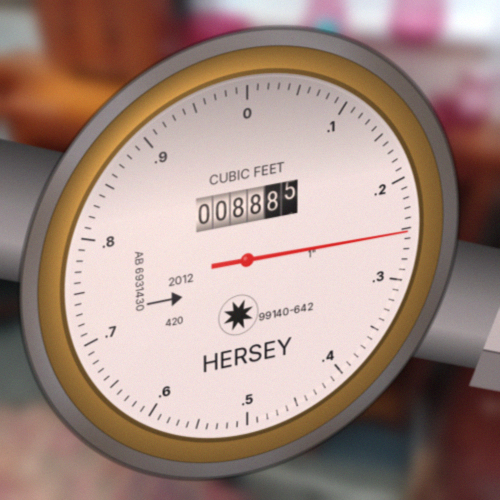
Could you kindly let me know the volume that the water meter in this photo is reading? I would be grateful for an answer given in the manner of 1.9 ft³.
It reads 8885.25 ft³
